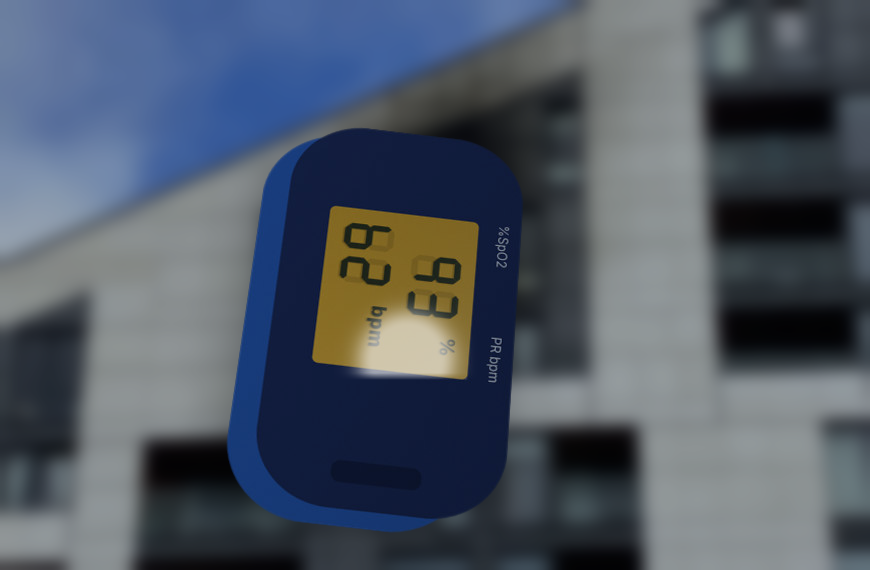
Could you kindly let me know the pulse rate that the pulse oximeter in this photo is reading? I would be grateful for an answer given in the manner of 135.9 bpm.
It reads 62 bpm
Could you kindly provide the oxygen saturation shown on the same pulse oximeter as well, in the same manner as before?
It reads 93 %
